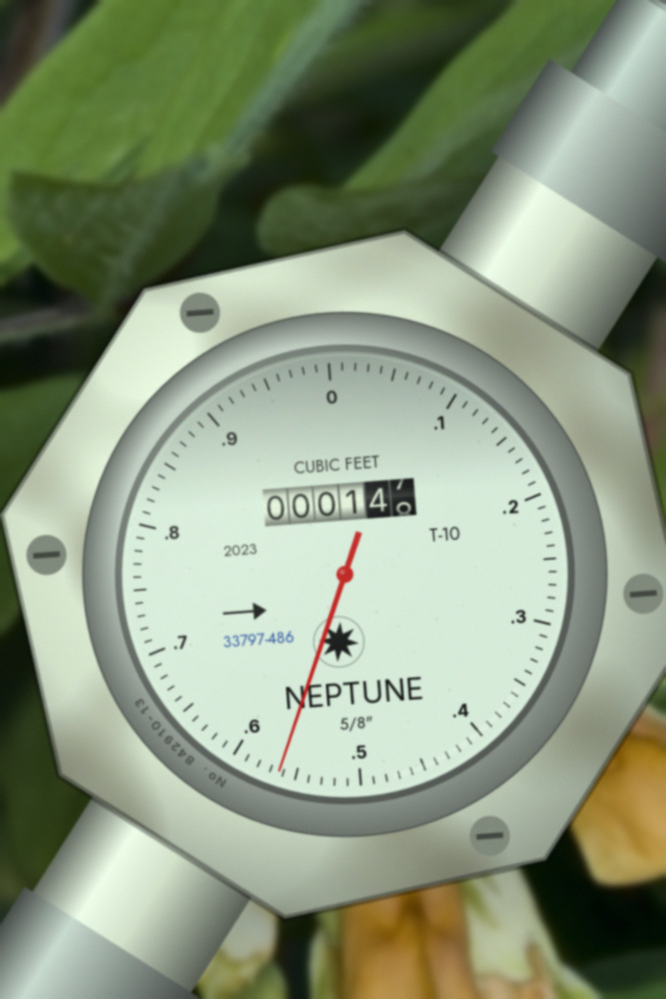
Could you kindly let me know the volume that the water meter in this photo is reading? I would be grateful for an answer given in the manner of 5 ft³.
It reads 147.56 ft³
